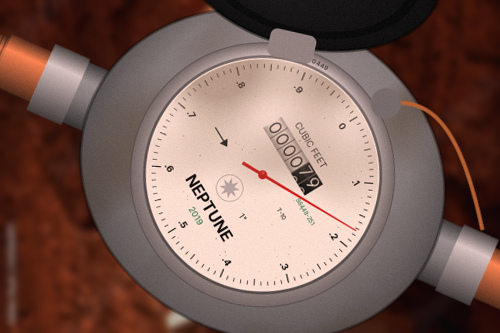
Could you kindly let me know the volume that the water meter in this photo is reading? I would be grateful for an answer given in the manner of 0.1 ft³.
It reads 79.17 ft³
